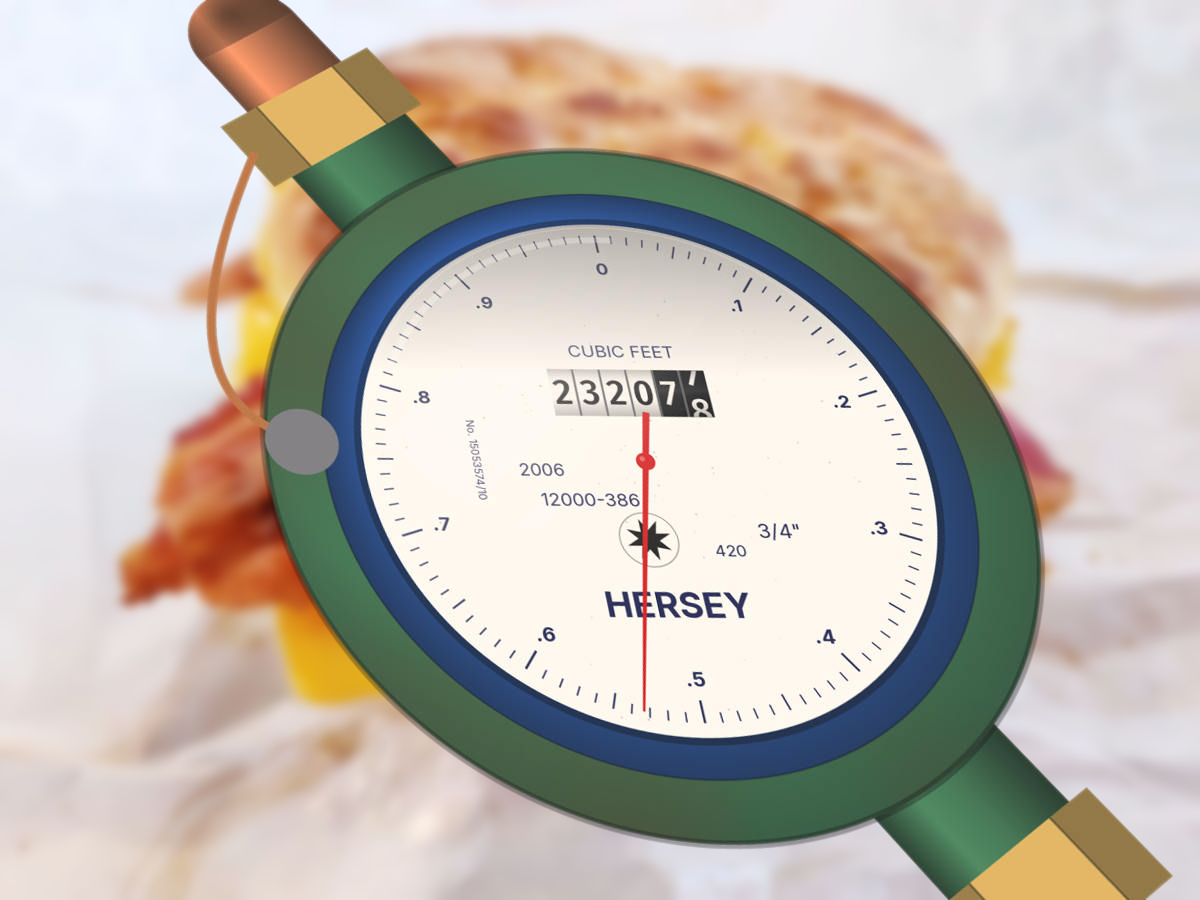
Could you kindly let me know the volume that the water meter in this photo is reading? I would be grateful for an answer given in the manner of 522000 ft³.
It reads 232077.53 ft³
